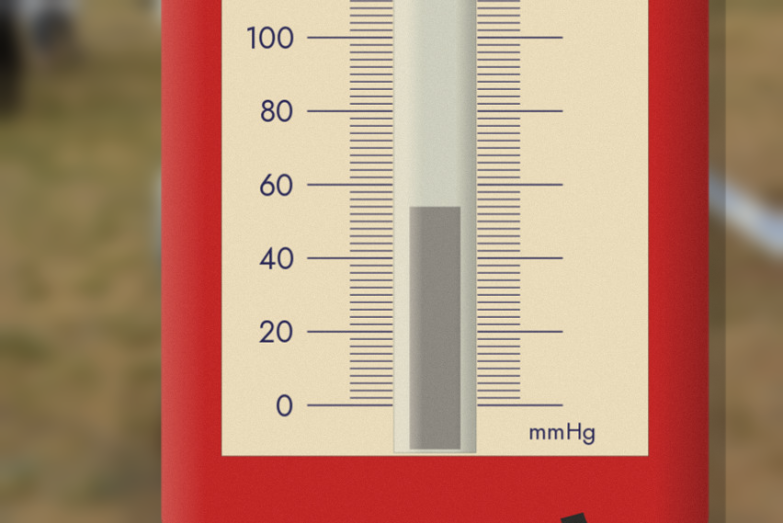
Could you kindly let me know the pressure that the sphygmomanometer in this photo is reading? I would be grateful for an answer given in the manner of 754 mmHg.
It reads 54 mmHg
